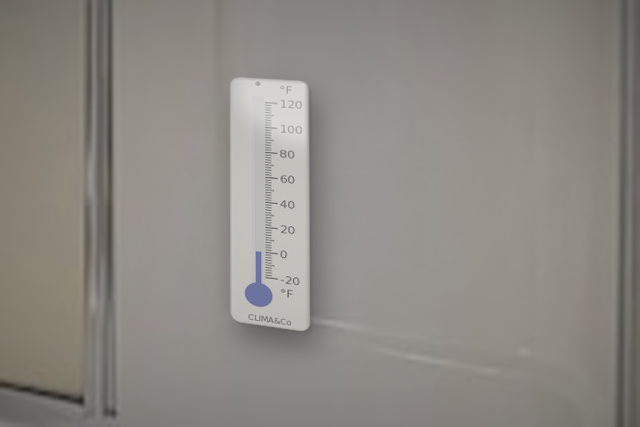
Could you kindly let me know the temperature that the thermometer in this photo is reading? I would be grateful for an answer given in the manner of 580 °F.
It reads 0 °F
